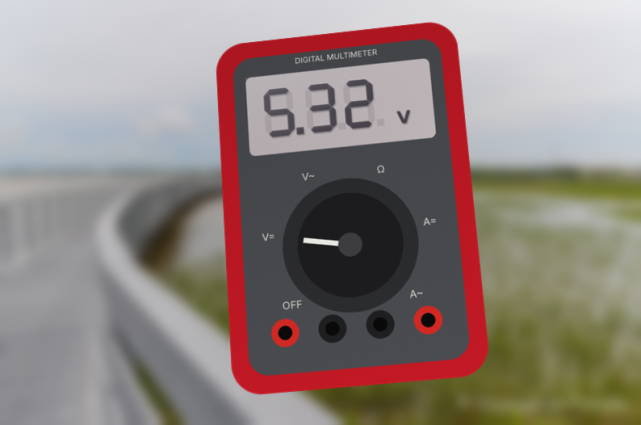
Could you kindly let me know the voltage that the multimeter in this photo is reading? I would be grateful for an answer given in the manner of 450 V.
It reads 5.32 V
